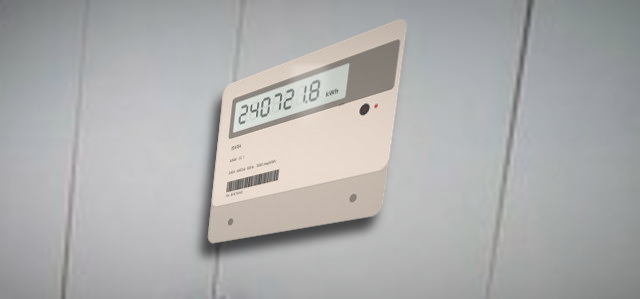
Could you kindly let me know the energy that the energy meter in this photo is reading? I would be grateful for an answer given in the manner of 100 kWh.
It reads 240721.8 kWh
